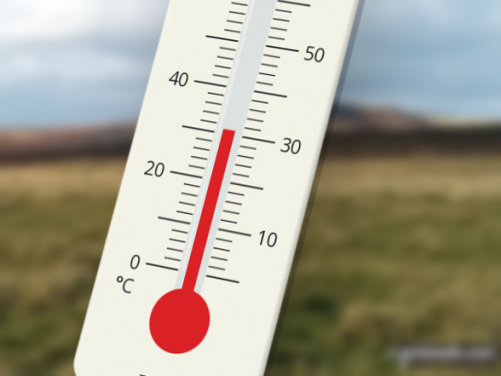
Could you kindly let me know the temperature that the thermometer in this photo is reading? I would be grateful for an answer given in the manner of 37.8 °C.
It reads 31 °C
